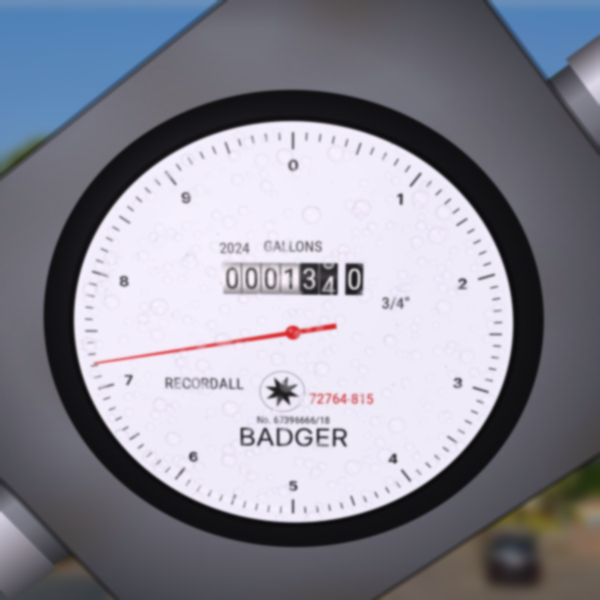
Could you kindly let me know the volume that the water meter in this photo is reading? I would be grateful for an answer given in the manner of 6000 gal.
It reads 1337.2 gal
